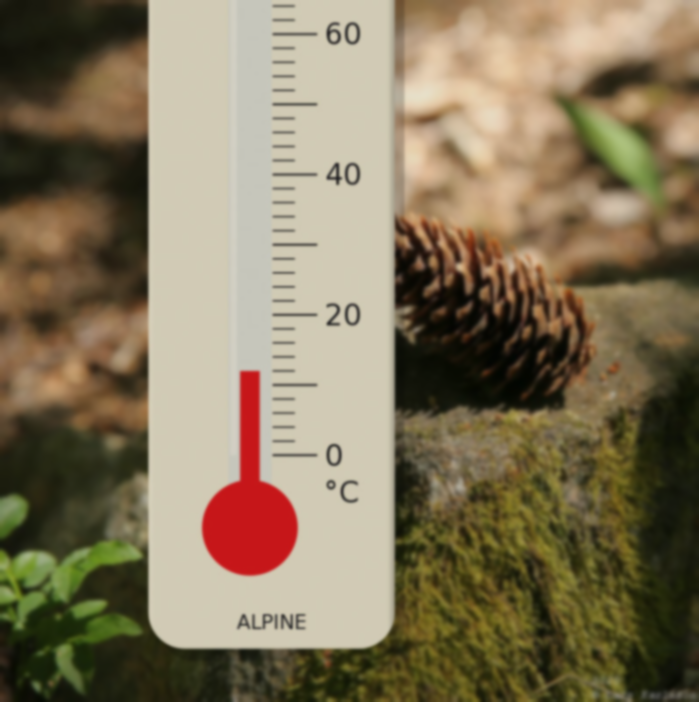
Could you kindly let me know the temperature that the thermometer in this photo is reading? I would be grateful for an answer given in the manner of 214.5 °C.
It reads 12 °C
